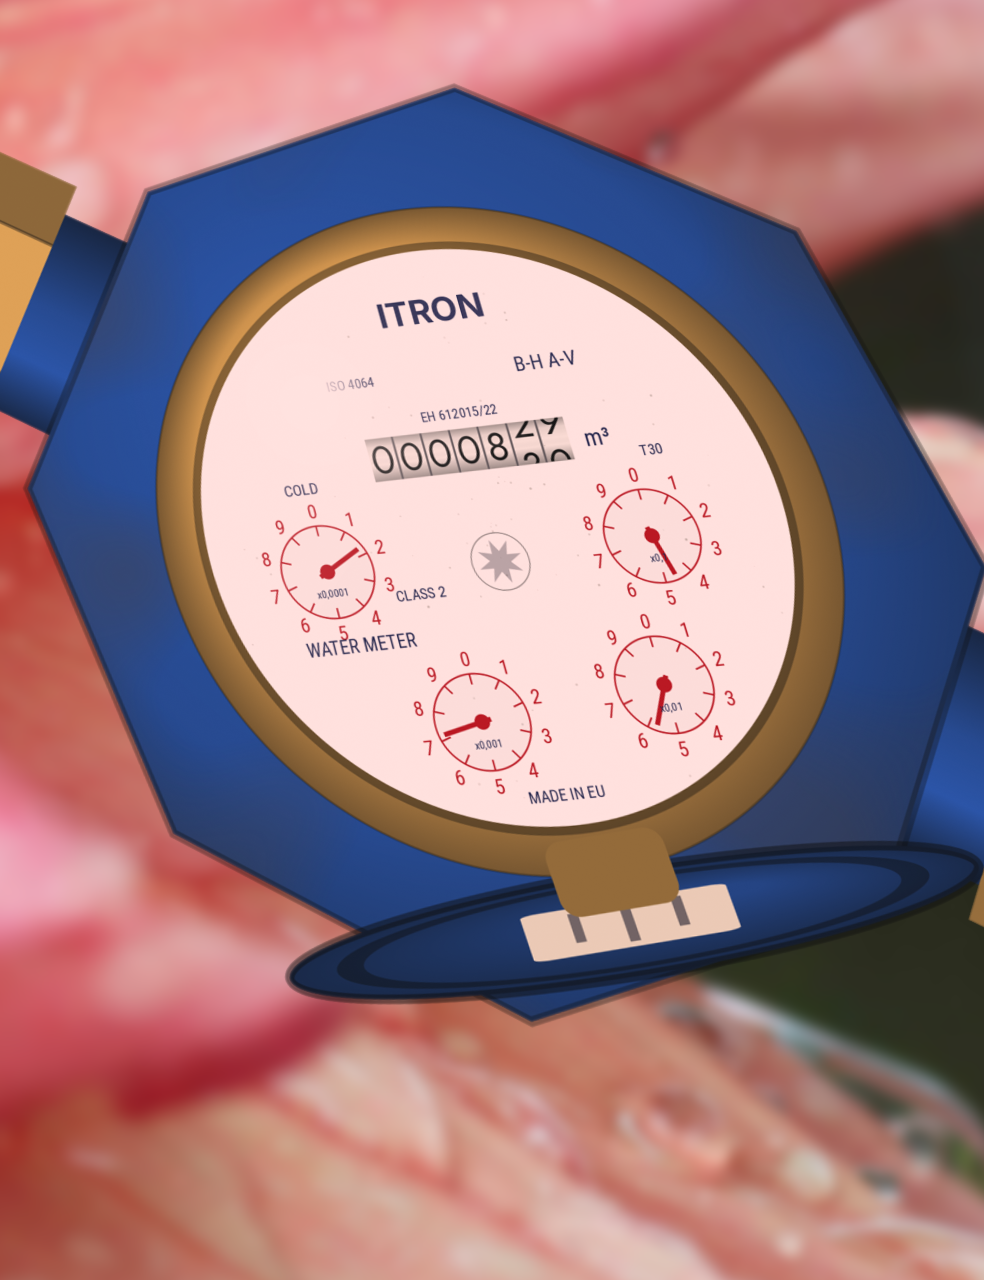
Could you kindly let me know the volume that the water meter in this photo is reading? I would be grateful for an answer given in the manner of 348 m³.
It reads 829.4571 m³
